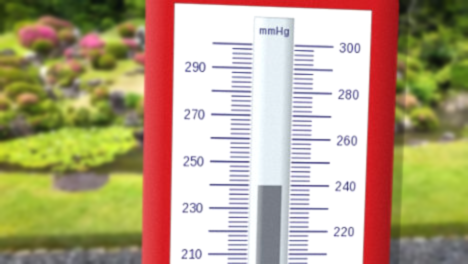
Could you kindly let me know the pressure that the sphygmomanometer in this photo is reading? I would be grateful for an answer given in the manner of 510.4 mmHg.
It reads 240 mmHg
